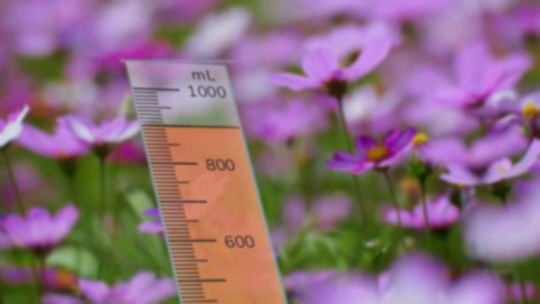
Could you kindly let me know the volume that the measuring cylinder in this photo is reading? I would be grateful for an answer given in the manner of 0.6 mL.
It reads 900 mL
